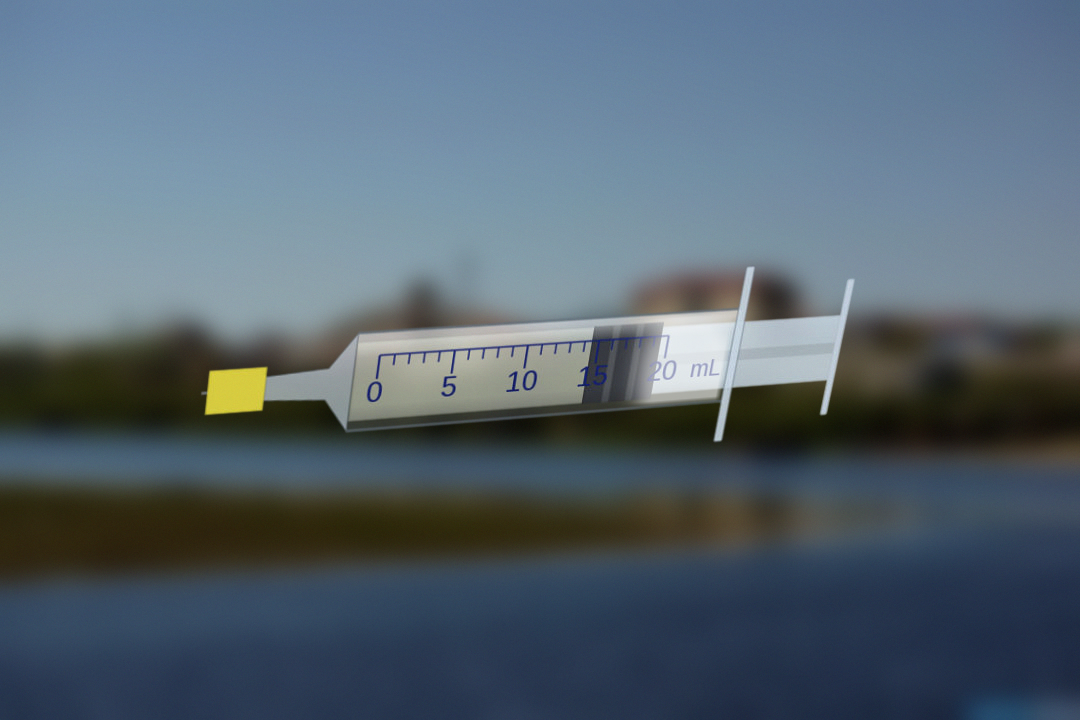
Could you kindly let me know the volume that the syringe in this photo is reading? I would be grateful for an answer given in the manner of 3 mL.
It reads 14.5 mL
